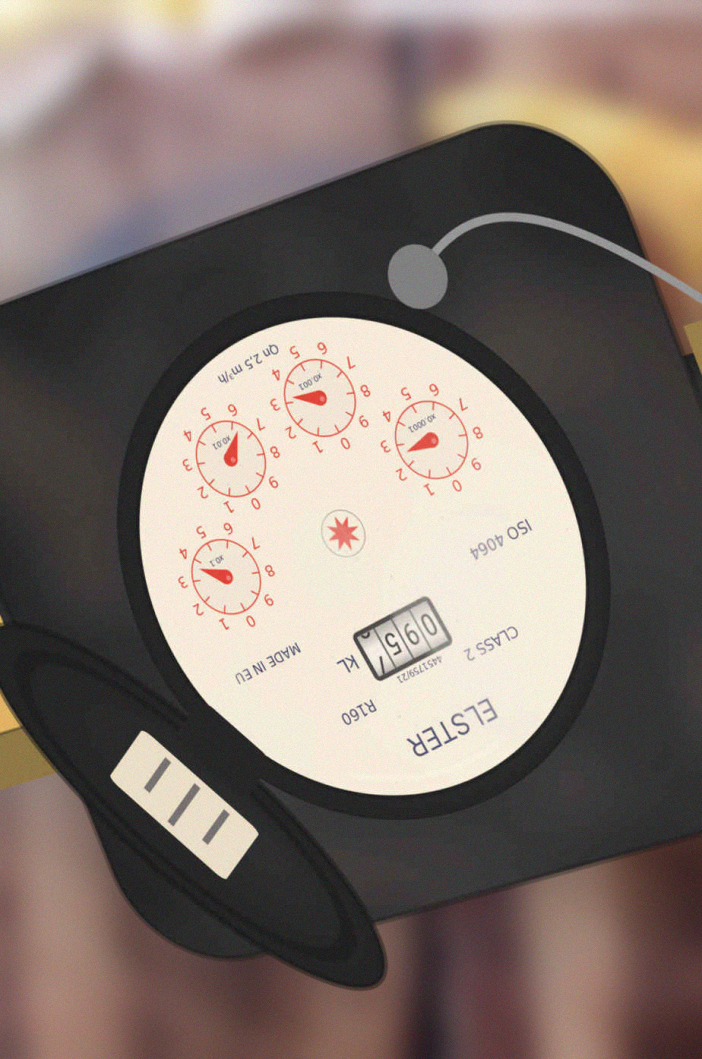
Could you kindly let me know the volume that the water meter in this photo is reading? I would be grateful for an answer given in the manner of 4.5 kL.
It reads 957.3632 kL
